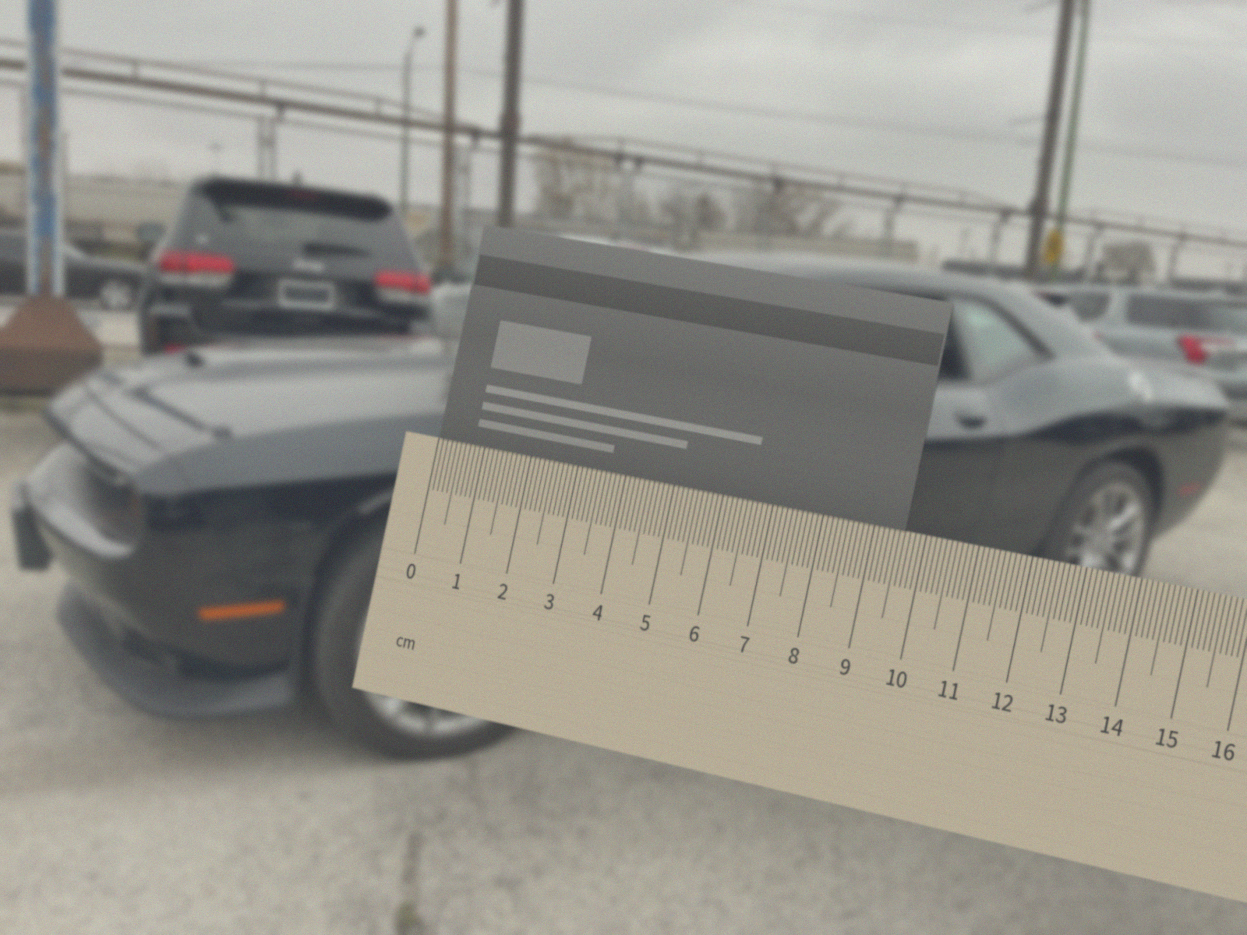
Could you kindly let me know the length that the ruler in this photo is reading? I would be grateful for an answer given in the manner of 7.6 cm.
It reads 9.6 cm
